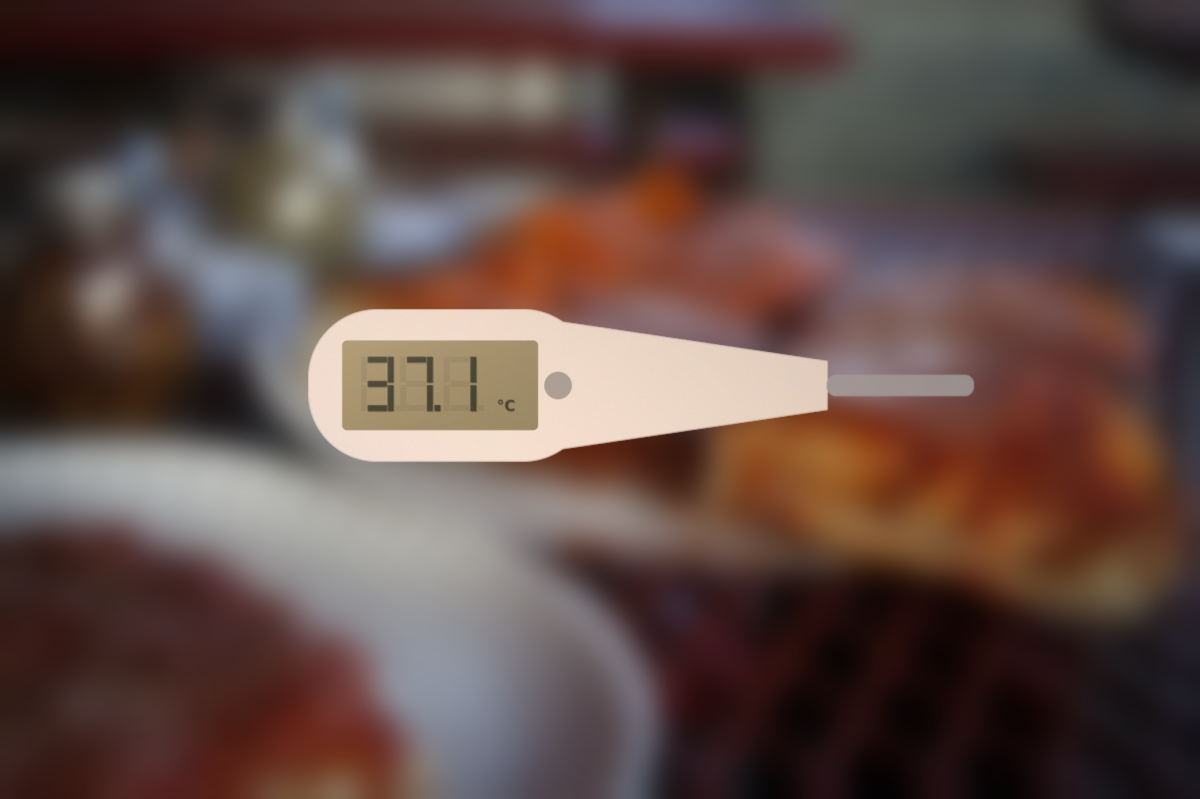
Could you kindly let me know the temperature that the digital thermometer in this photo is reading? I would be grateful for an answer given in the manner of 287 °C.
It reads 37.1 °C
